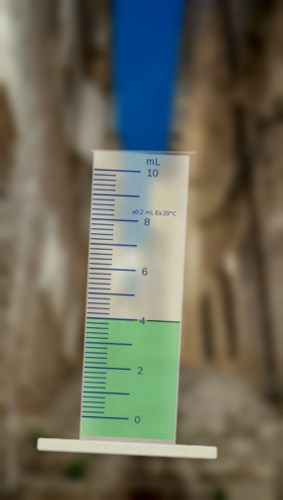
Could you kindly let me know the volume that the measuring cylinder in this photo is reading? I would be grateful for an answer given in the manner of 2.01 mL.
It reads 4 mL
